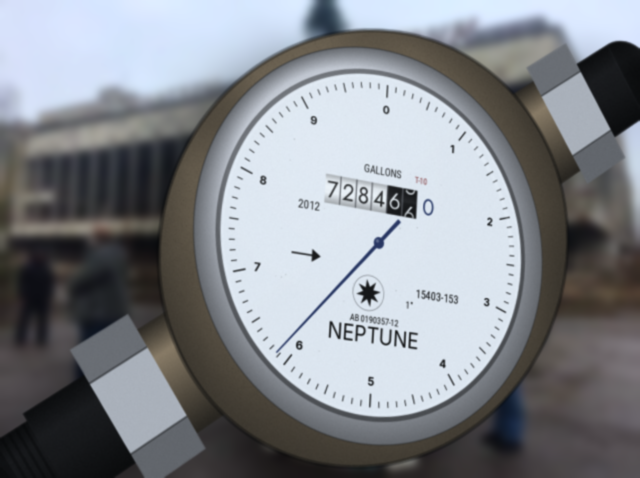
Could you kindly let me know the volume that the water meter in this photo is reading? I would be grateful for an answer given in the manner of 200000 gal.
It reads 7284656.1 gal
